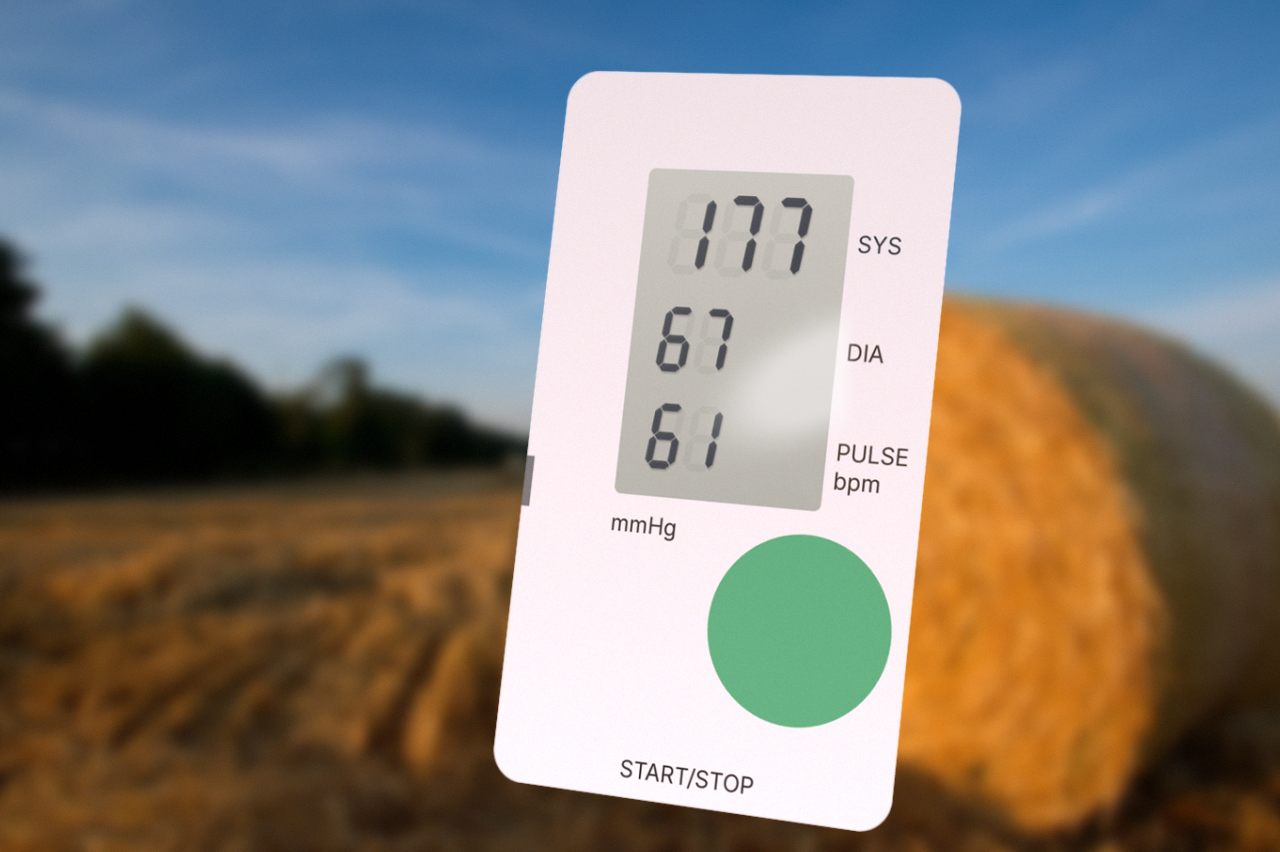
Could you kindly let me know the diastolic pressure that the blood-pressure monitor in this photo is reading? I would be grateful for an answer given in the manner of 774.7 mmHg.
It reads 67 mmHg
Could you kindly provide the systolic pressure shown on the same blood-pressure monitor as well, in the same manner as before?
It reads 177 mmHg
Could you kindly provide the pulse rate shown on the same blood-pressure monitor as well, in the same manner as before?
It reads 61 bpm
